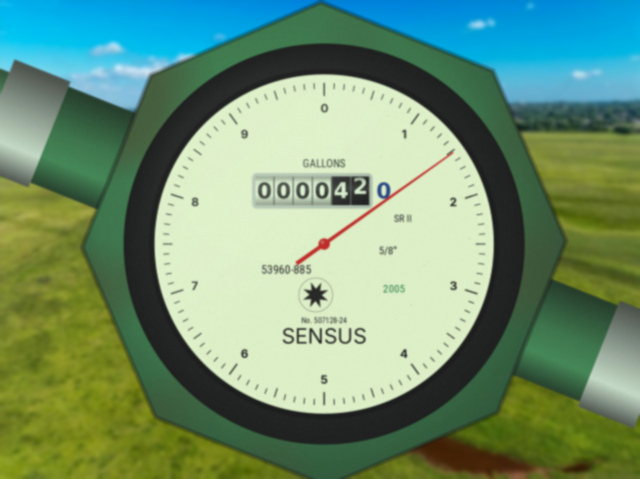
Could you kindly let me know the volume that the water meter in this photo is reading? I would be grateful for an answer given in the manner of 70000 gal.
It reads 421.5 gal
